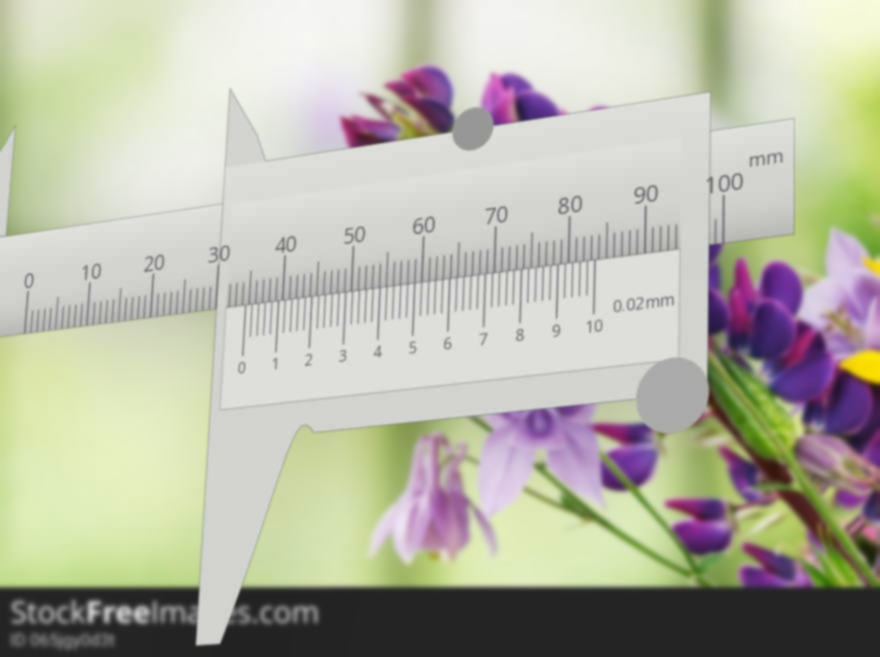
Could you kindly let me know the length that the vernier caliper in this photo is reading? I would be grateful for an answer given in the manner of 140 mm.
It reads 34.5 mm
